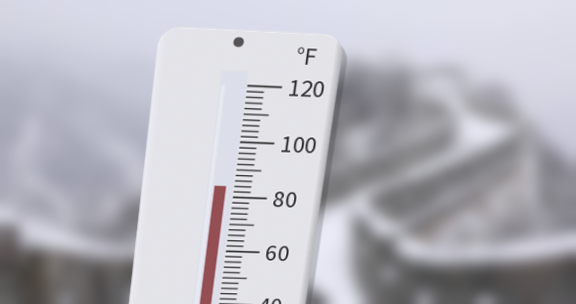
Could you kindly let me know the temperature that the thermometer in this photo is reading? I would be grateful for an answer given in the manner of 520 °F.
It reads 84 °F
